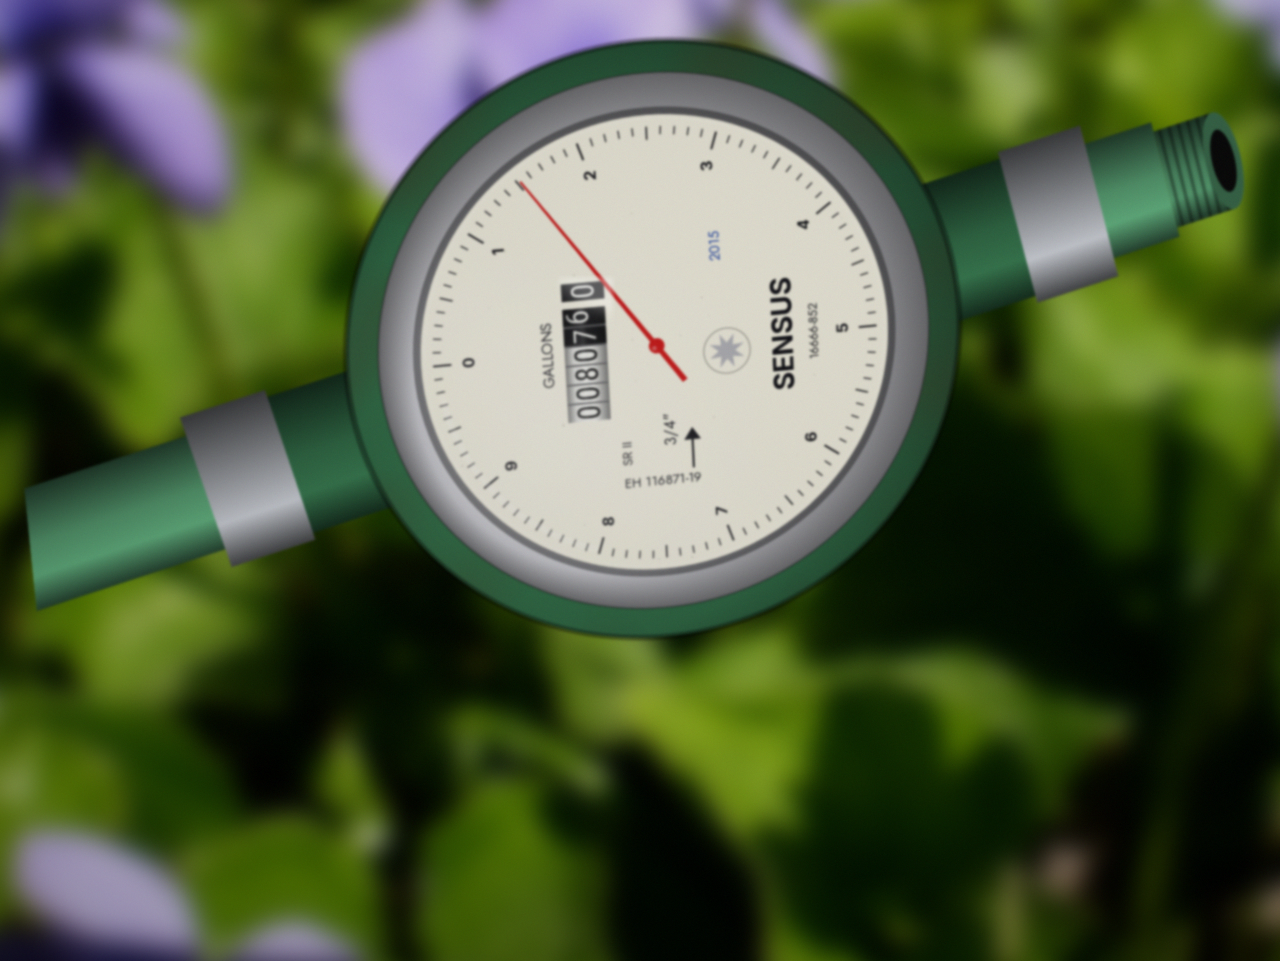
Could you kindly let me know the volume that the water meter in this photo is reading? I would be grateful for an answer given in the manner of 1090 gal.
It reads 80761.5 gal
